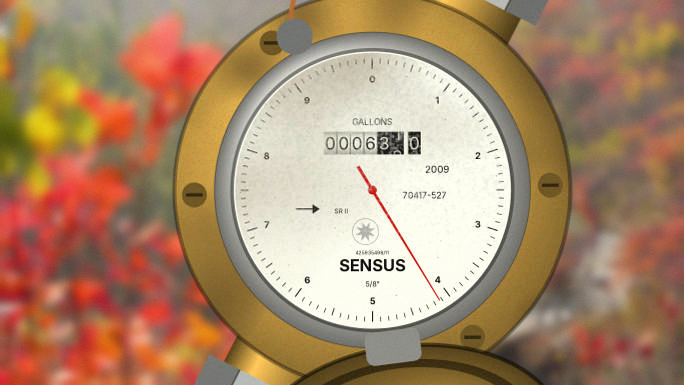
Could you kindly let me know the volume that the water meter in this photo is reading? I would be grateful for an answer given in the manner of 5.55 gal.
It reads 6314.1 gal
